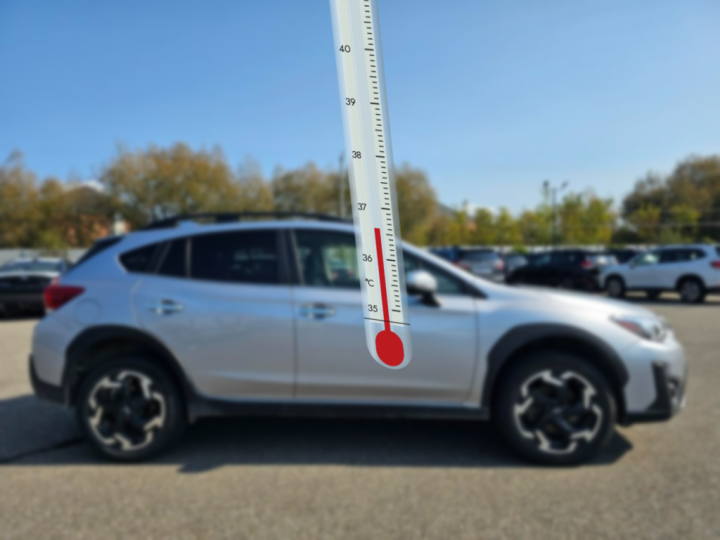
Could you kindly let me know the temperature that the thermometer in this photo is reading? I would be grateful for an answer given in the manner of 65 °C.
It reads 36.6 °C
